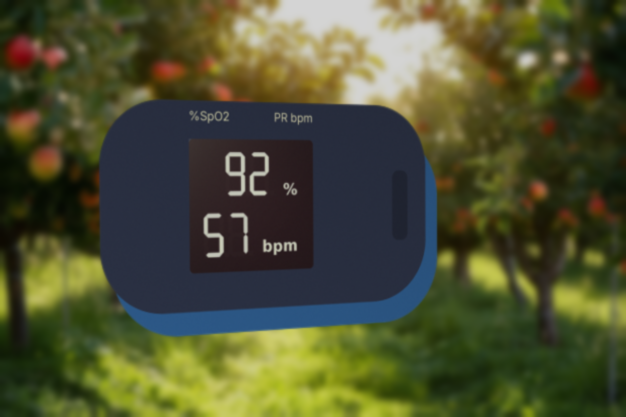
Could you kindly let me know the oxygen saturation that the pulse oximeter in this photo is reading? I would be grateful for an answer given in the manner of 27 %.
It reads 92 %
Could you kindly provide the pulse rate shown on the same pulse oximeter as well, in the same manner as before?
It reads 57 bpm
